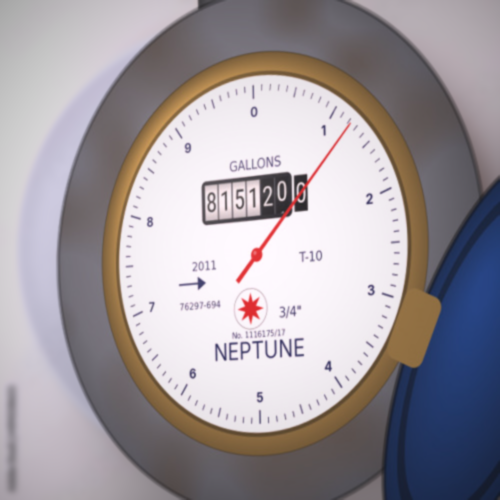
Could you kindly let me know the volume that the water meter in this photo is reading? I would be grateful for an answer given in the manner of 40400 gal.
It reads 8151201.2 gal
